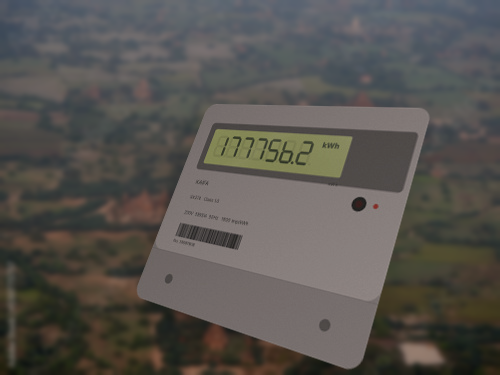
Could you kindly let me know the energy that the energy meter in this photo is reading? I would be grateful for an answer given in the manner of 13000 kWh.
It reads 177756.2 kWh
